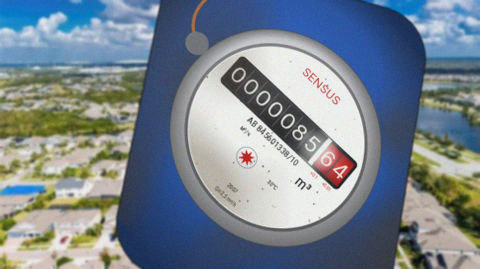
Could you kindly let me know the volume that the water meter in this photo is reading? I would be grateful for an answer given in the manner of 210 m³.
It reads 85.64 m³
